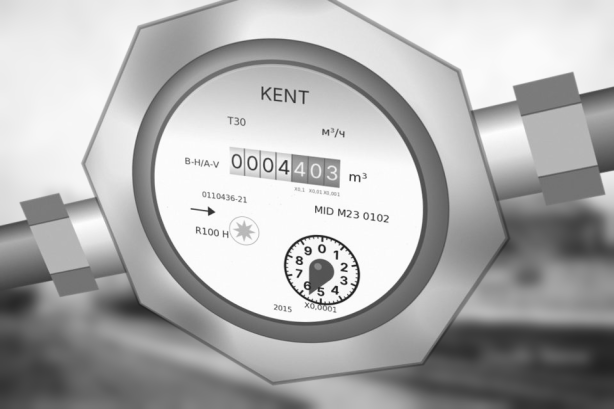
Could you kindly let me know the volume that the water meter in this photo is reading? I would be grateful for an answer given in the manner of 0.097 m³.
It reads 4.4035 m³
